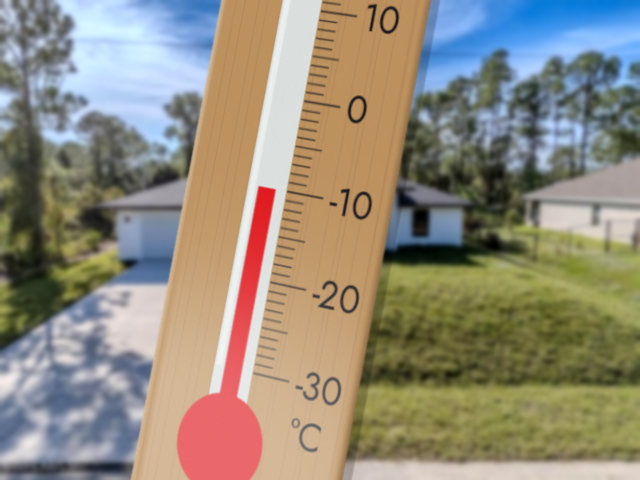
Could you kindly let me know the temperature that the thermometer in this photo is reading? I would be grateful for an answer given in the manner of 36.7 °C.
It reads -10 °C
